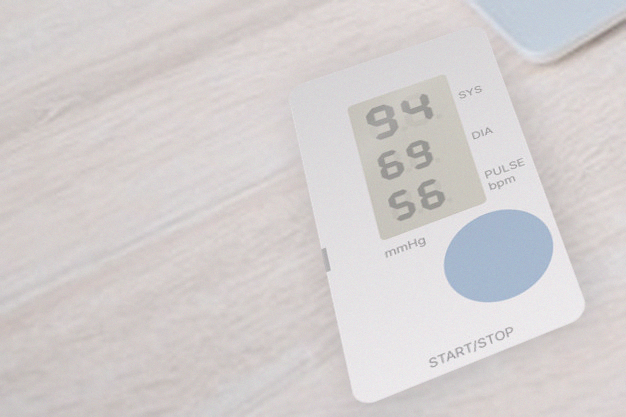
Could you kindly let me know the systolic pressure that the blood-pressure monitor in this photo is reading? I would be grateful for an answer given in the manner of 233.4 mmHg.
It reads 94 mmHg
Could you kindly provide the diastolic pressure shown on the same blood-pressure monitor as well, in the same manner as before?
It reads 69 mmHg
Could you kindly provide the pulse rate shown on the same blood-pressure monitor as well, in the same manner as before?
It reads 56 bpm
